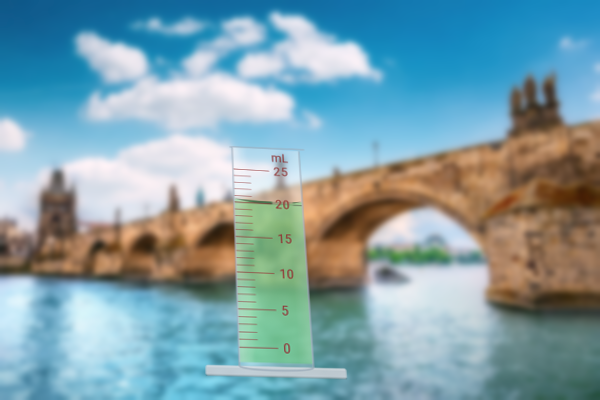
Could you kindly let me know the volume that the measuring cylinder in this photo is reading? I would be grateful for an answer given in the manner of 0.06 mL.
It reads 20 mL
